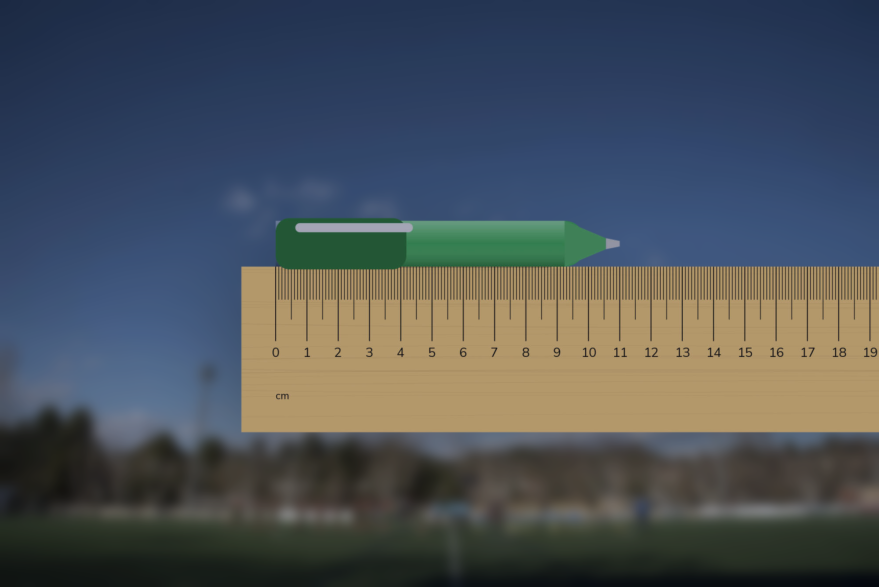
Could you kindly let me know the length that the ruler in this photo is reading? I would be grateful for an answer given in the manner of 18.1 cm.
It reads 11 cm
